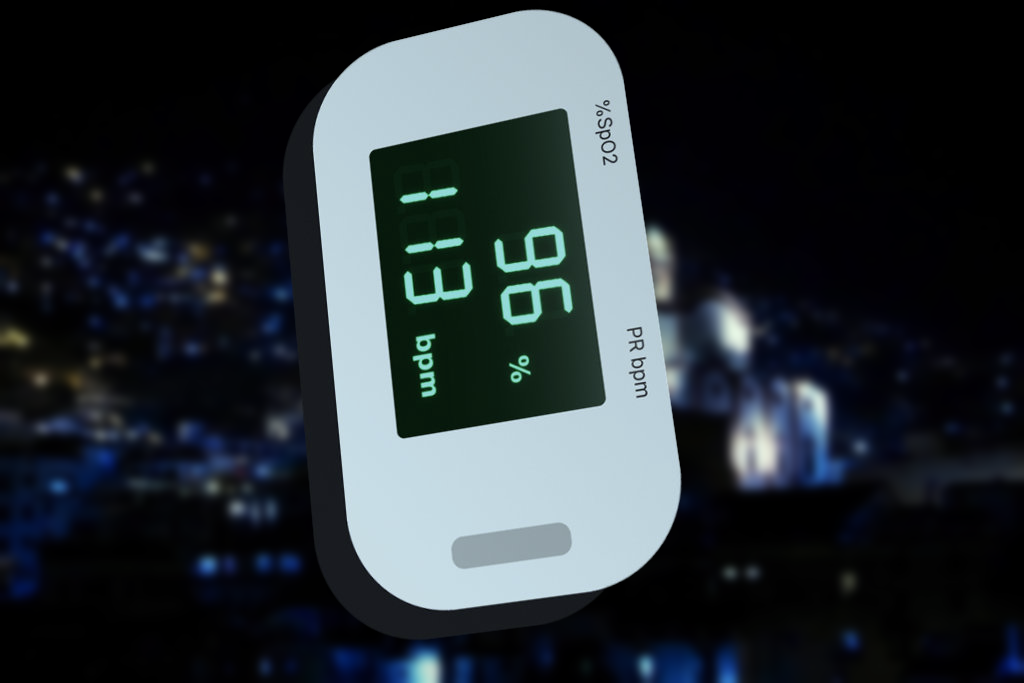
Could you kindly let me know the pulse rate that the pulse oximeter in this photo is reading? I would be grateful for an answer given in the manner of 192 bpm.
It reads 113 bpm
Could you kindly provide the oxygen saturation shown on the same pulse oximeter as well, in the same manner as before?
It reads 96 %
